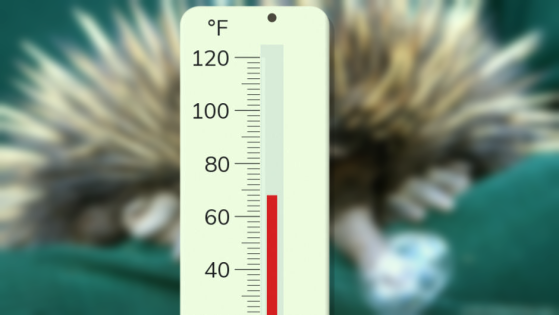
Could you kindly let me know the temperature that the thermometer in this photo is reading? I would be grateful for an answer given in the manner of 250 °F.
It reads 68 °F
